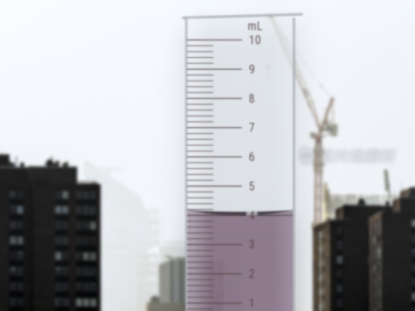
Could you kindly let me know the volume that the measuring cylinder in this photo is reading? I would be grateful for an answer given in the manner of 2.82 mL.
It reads 4 mL
